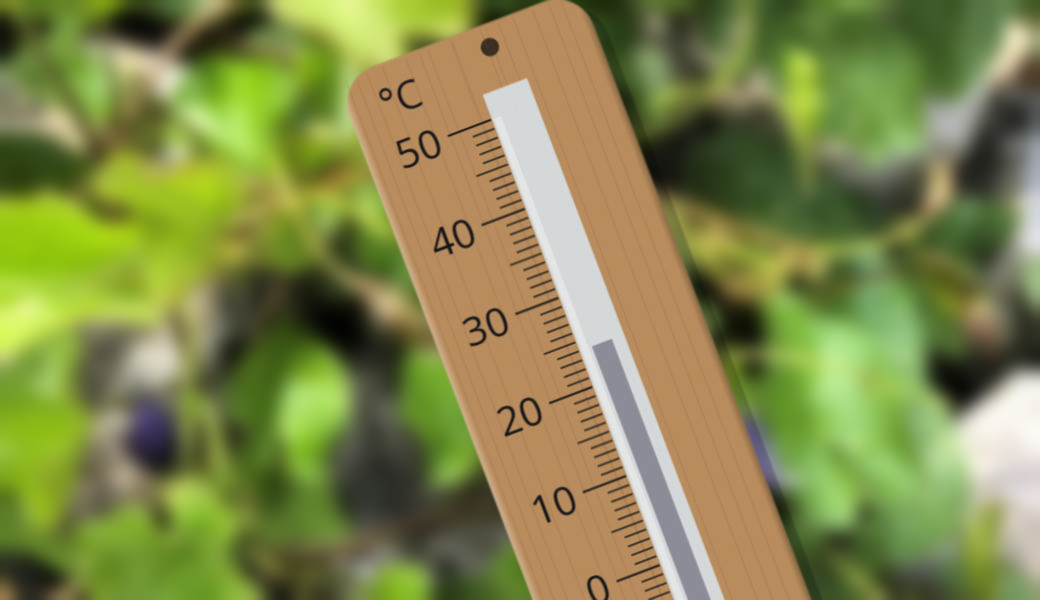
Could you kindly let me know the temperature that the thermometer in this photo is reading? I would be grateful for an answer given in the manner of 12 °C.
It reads 24 °C
